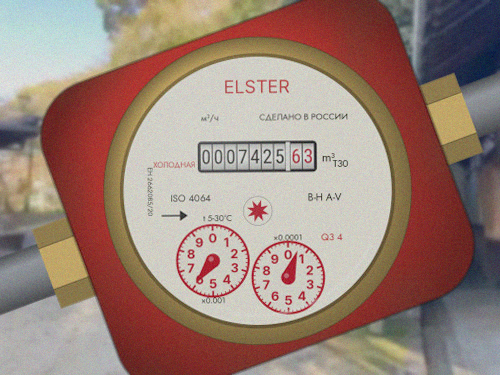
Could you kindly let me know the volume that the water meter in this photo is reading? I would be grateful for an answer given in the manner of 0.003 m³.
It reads 7425.6360 m³
